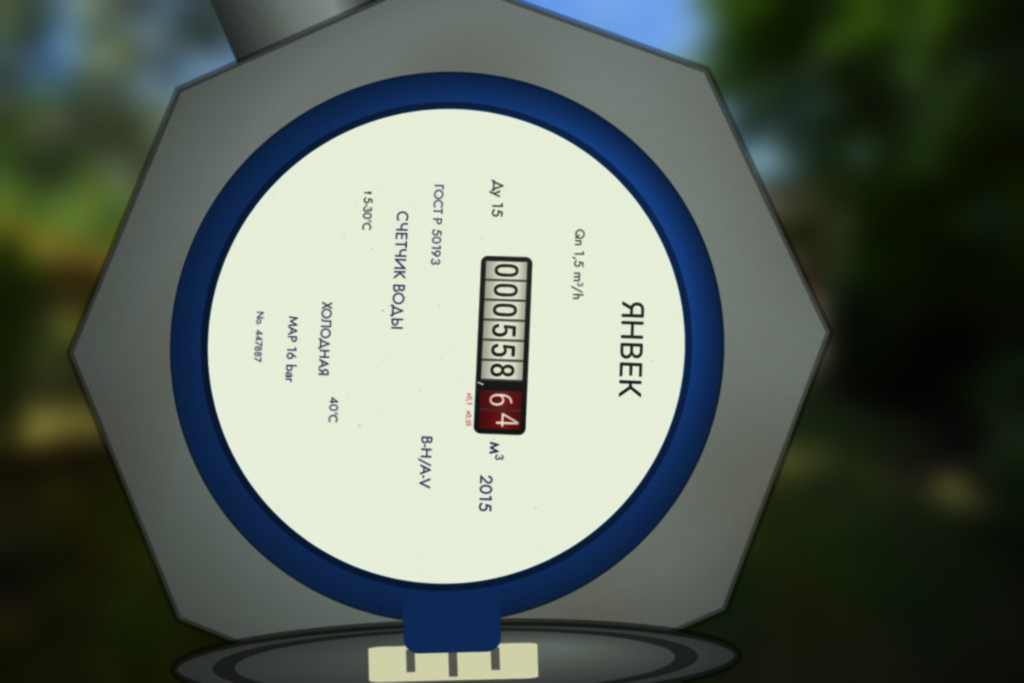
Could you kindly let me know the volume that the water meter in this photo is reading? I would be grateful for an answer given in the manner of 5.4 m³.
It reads 558.64 m³
